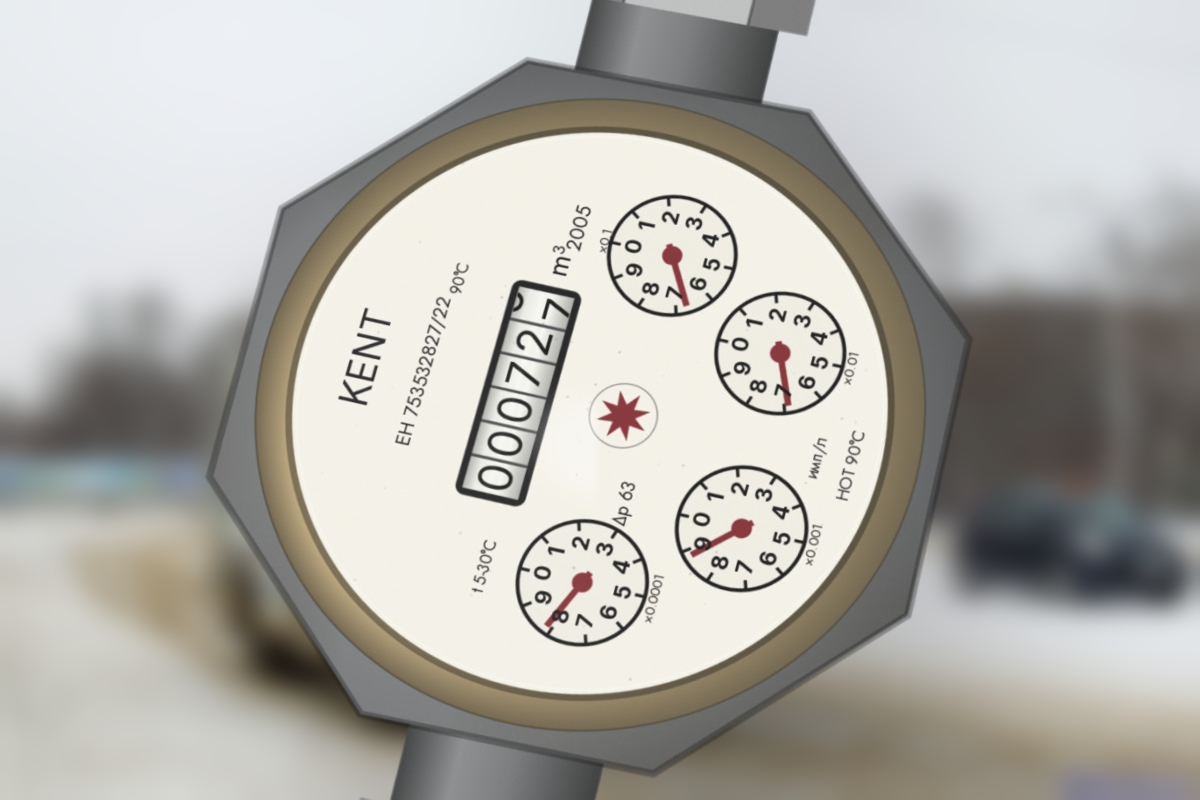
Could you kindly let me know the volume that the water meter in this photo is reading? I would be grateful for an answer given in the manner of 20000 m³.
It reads 726.6688 m³
